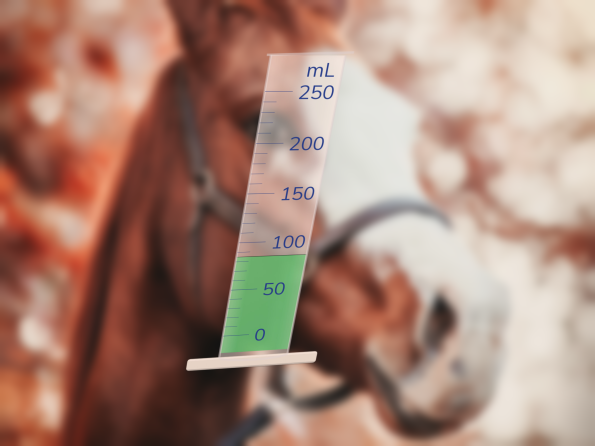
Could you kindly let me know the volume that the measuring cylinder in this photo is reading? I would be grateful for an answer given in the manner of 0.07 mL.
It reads 85 mL
